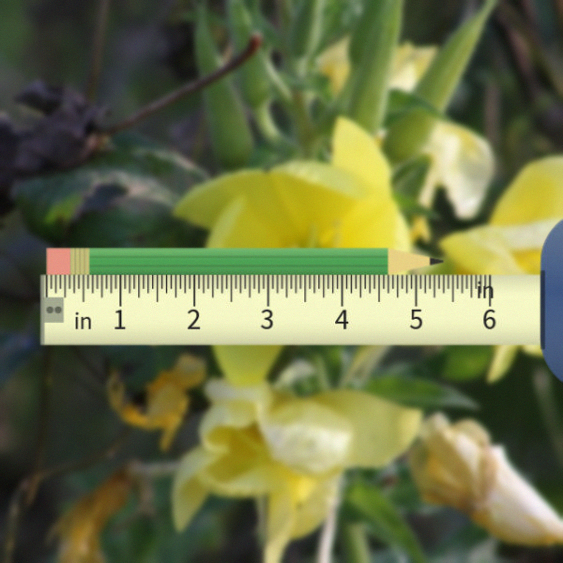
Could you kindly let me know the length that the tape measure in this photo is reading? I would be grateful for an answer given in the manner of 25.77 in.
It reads 5.375 in
